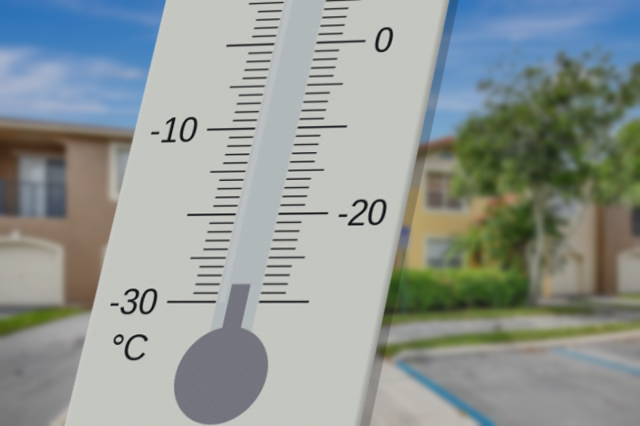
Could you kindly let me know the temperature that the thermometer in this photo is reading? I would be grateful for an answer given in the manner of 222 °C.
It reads -28 °C
